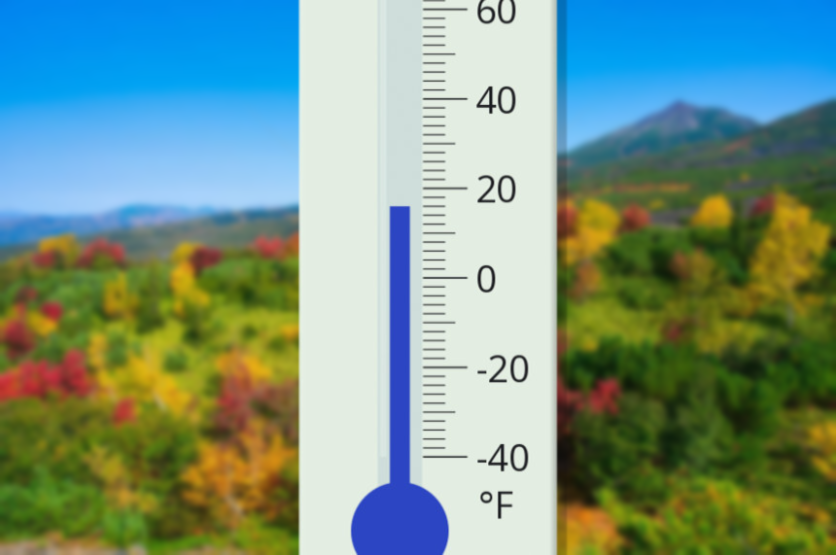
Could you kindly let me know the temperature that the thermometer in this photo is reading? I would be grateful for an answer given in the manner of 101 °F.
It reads 16 °F
